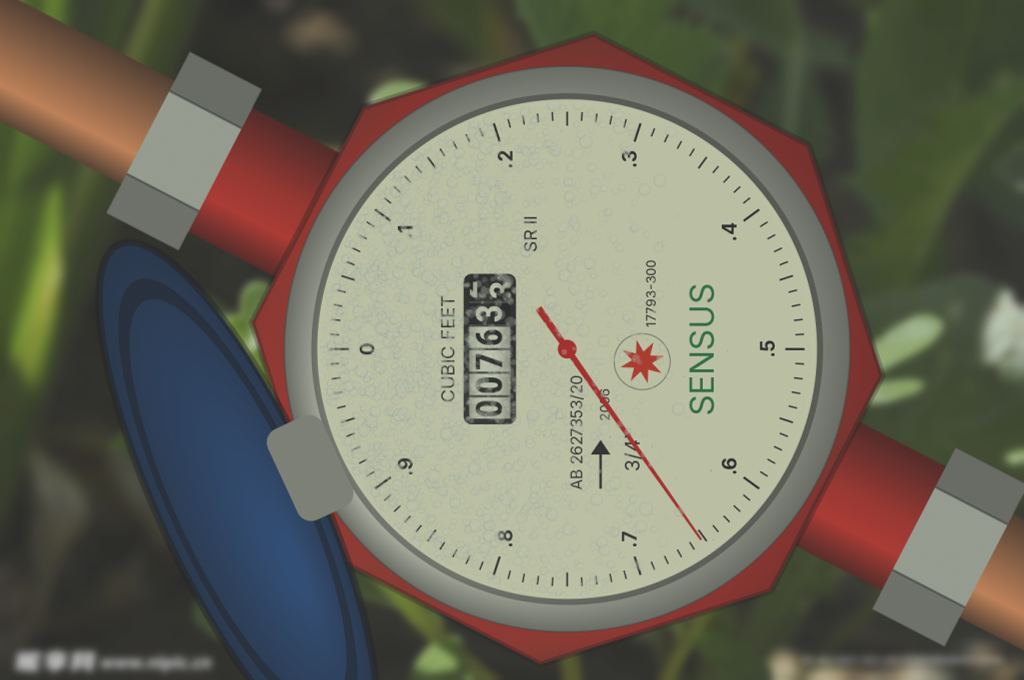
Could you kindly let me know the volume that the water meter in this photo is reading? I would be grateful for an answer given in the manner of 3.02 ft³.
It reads 7632.65 ft³
